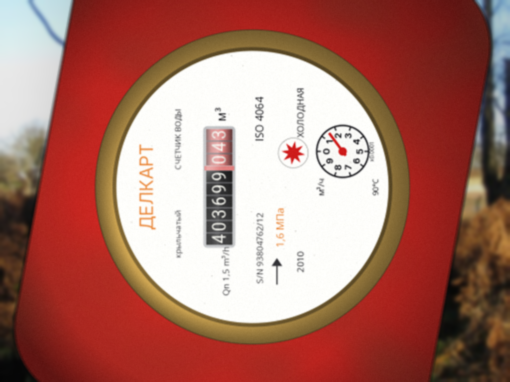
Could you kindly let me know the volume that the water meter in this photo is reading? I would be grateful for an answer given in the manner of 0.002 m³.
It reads 403699.0431 m³
